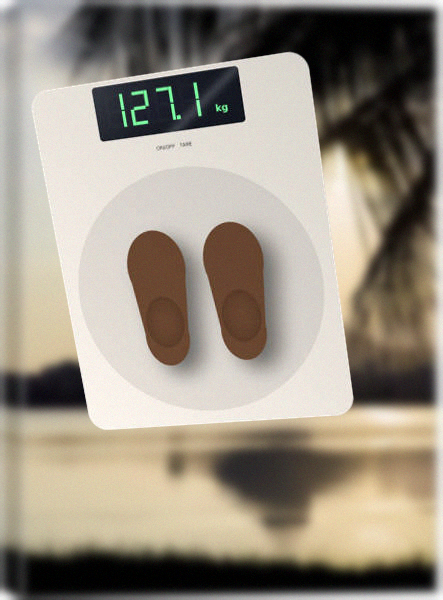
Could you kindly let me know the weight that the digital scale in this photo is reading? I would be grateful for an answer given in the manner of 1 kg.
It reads 127.1 kg
